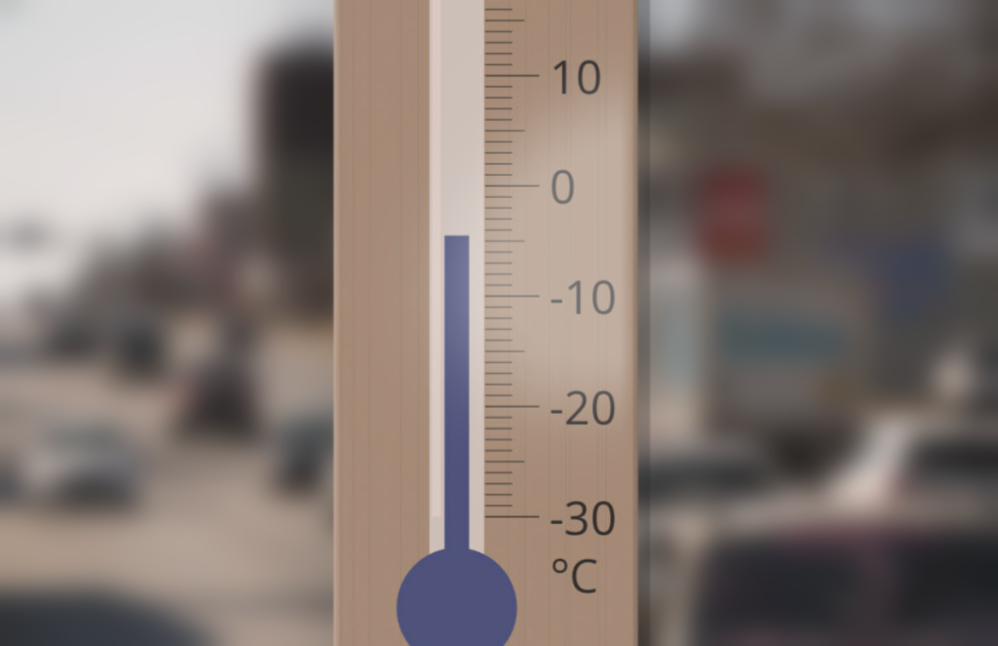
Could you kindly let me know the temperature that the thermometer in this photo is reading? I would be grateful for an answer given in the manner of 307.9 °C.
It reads -4.5 °C
